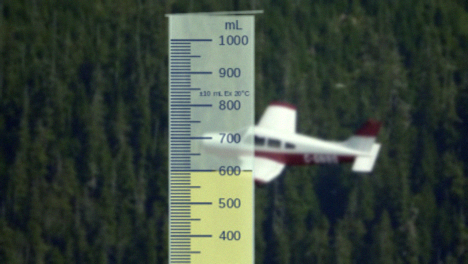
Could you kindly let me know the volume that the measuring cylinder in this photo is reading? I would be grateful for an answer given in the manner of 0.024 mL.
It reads 600 mL
